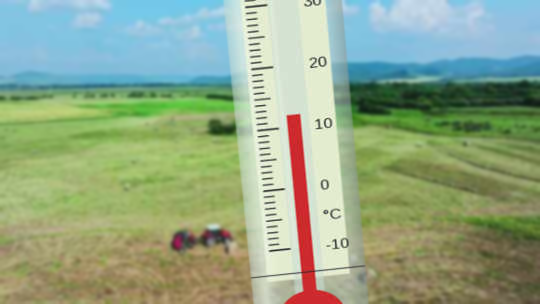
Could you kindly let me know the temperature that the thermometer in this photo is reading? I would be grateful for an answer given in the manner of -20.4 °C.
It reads 12 °C
